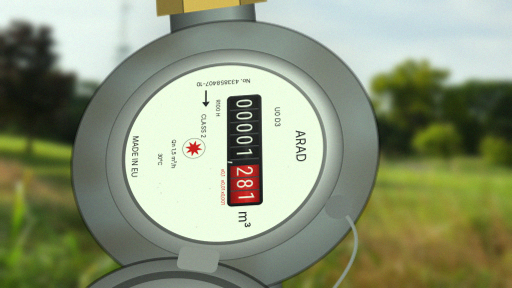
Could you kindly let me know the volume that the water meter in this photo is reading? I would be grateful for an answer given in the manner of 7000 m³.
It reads 1.281 m³
